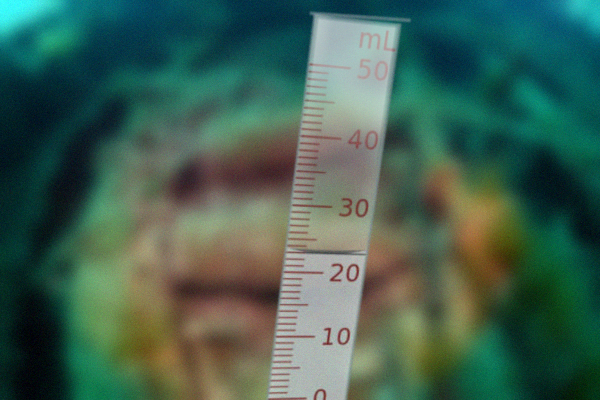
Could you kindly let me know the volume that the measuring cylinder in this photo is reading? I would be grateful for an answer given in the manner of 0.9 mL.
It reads 23 mL
